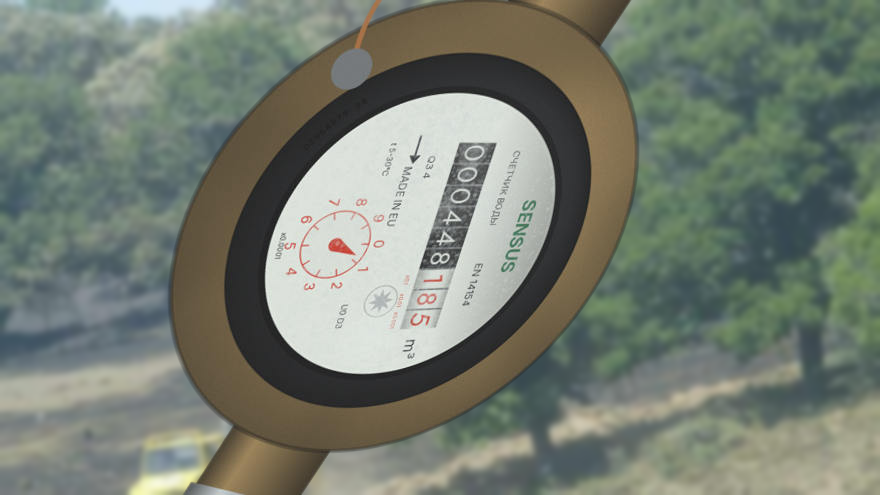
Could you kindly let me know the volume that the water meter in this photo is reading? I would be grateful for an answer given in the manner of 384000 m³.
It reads 448.1850 m³
